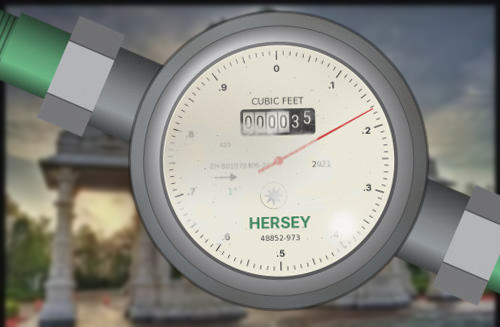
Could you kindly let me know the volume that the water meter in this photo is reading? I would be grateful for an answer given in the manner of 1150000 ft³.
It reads 35.17 ft³
